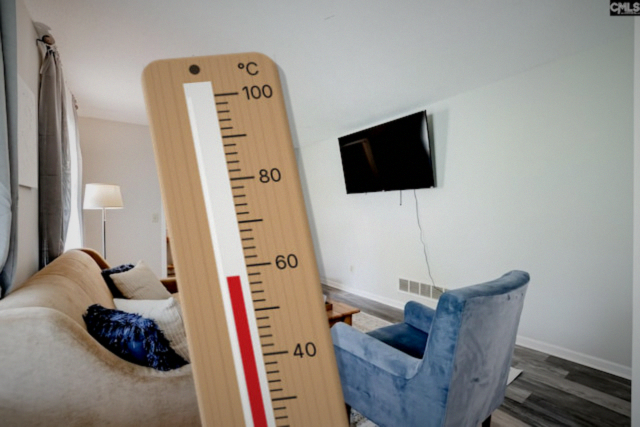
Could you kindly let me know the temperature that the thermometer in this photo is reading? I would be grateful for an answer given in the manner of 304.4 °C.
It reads 58 °C
